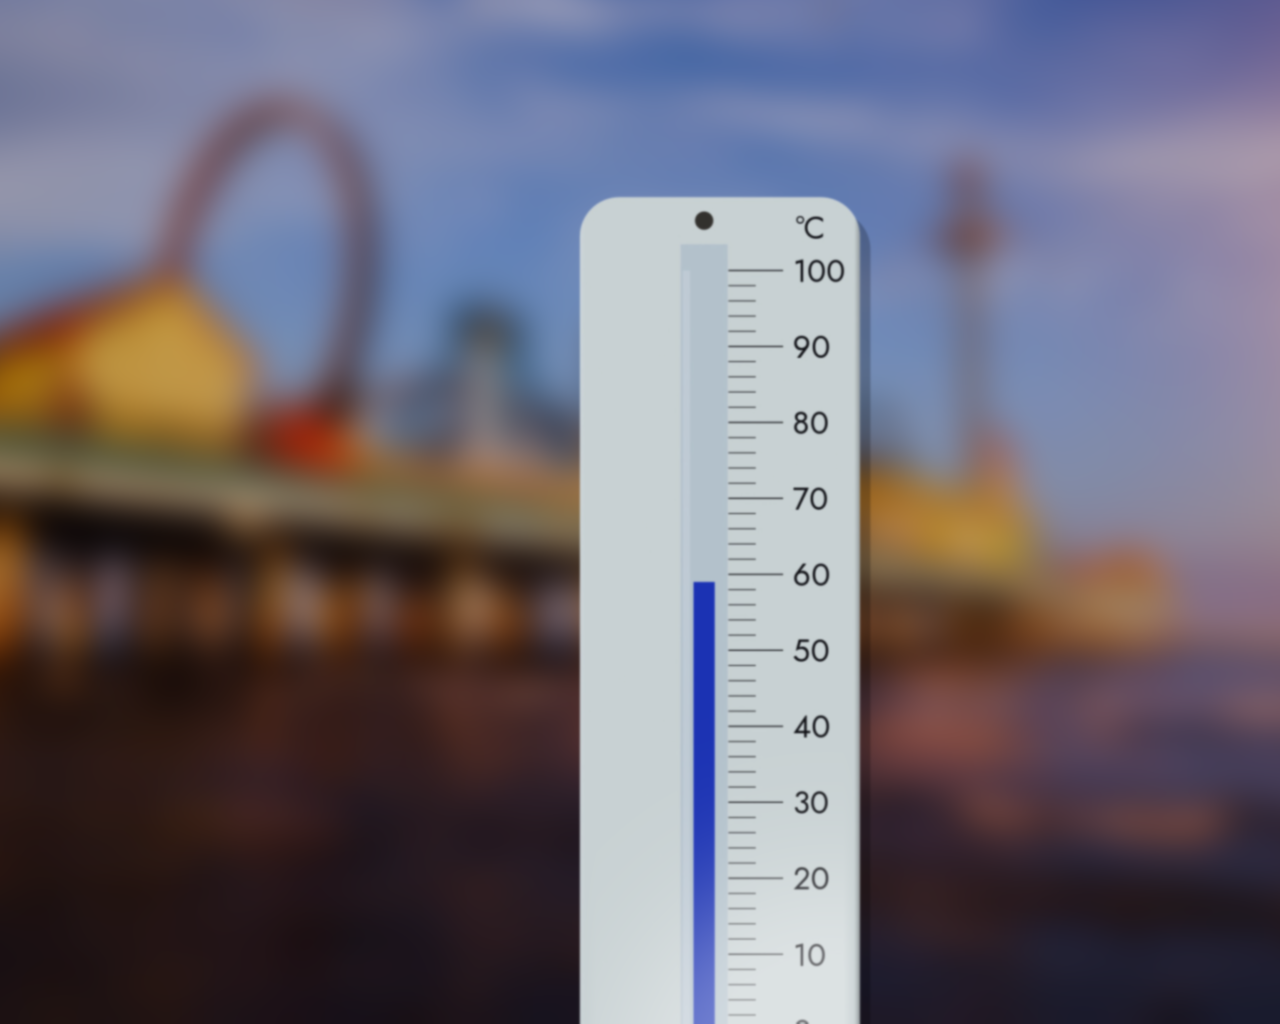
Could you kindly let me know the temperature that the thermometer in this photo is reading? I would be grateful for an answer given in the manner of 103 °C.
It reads 59 °C
